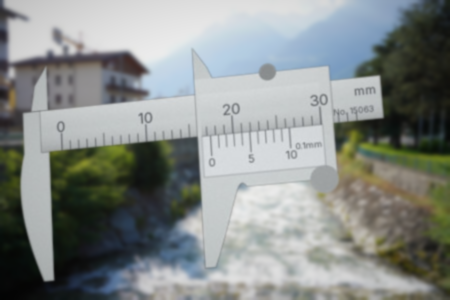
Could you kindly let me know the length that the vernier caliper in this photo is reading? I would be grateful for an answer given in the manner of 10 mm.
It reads 17.4 mm
